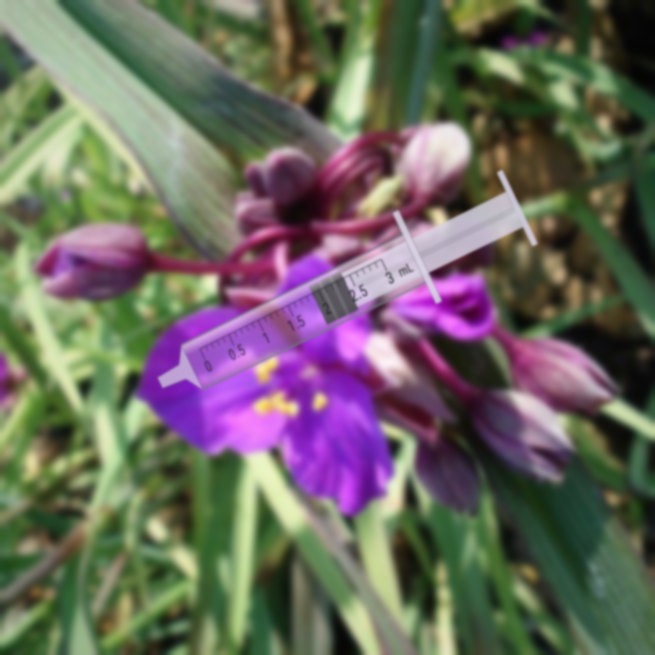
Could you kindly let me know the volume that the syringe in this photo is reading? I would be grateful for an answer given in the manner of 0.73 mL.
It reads 1.9 mL
